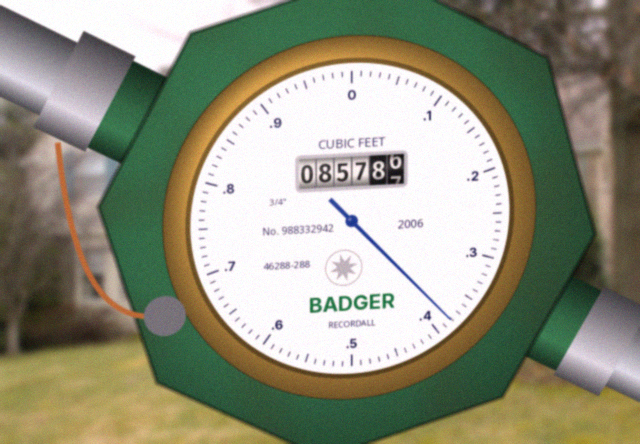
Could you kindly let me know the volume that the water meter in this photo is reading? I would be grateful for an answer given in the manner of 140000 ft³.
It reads 85786.38 ft³
